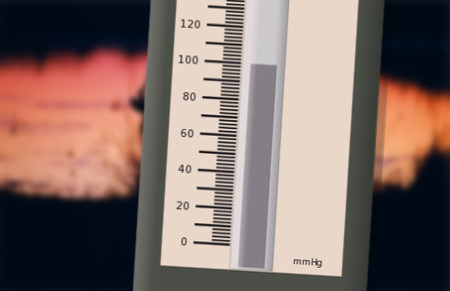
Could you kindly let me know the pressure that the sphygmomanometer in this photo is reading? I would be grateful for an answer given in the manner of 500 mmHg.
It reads 100 mmHg
